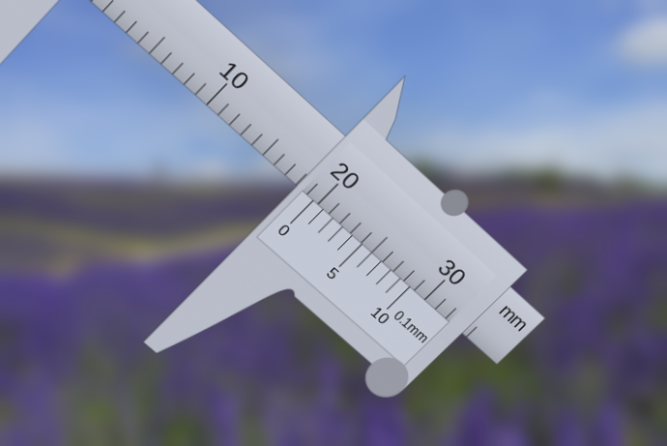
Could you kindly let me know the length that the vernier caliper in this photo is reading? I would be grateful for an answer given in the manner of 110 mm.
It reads 19.6 mm
